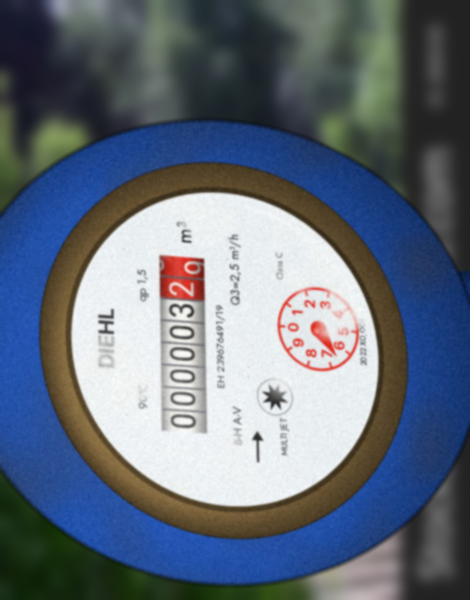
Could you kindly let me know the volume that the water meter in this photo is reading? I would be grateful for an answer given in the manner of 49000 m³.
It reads 3.286 m³
